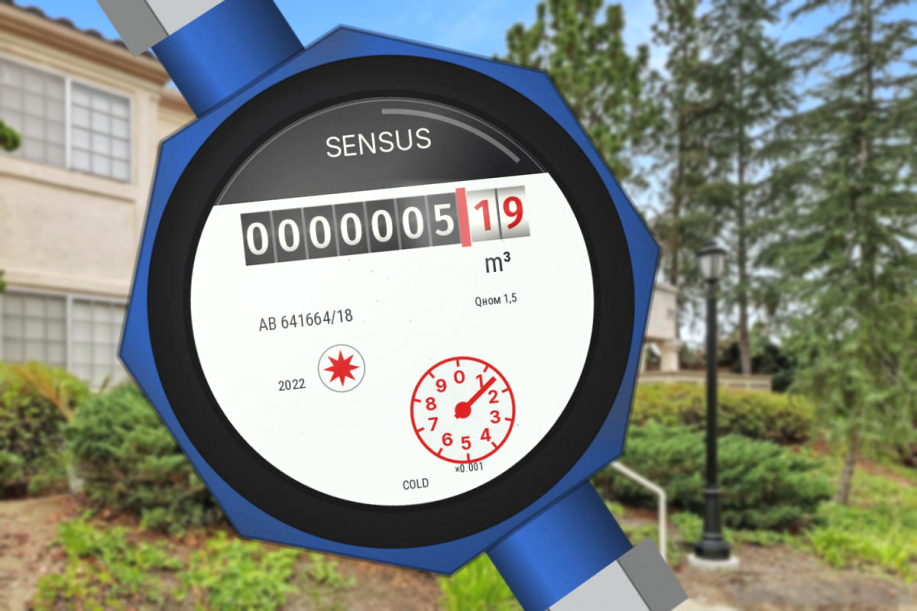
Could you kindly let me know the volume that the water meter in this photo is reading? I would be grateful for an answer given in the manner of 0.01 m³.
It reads 5.191 m³
